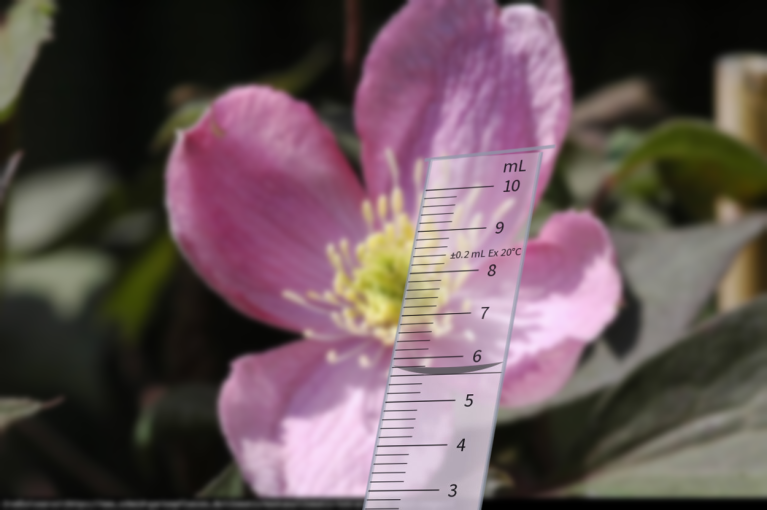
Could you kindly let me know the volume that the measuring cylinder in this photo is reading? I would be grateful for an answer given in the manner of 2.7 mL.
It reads 5.6 mL
